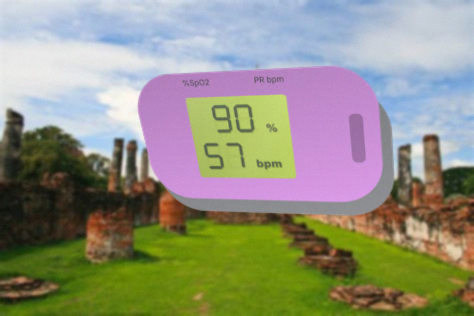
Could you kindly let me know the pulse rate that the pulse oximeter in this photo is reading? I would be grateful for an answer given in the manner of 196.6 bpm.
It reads 57 bpm
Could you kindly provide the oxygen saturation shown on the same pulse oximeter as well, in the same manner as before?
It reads 90 %
